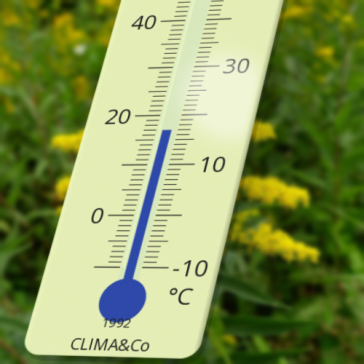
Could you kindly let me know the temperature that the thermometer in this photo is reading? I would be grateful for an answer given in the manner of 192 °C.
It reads 17 °C
